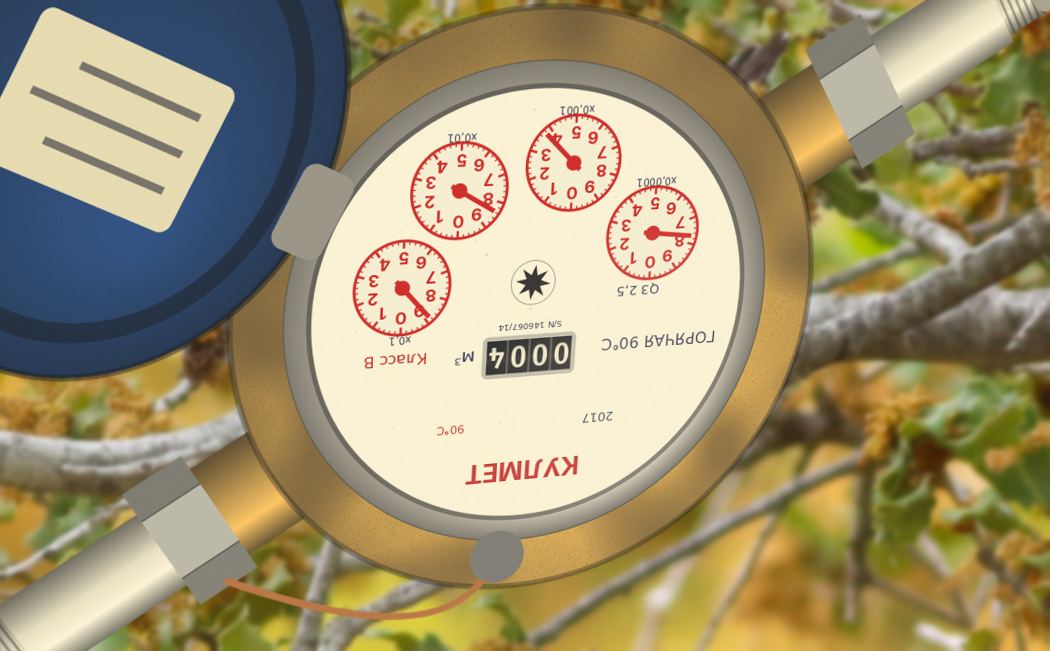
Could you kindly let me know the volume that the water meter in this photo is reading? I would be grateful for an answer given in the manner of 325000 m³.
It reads 4.8837 m³
